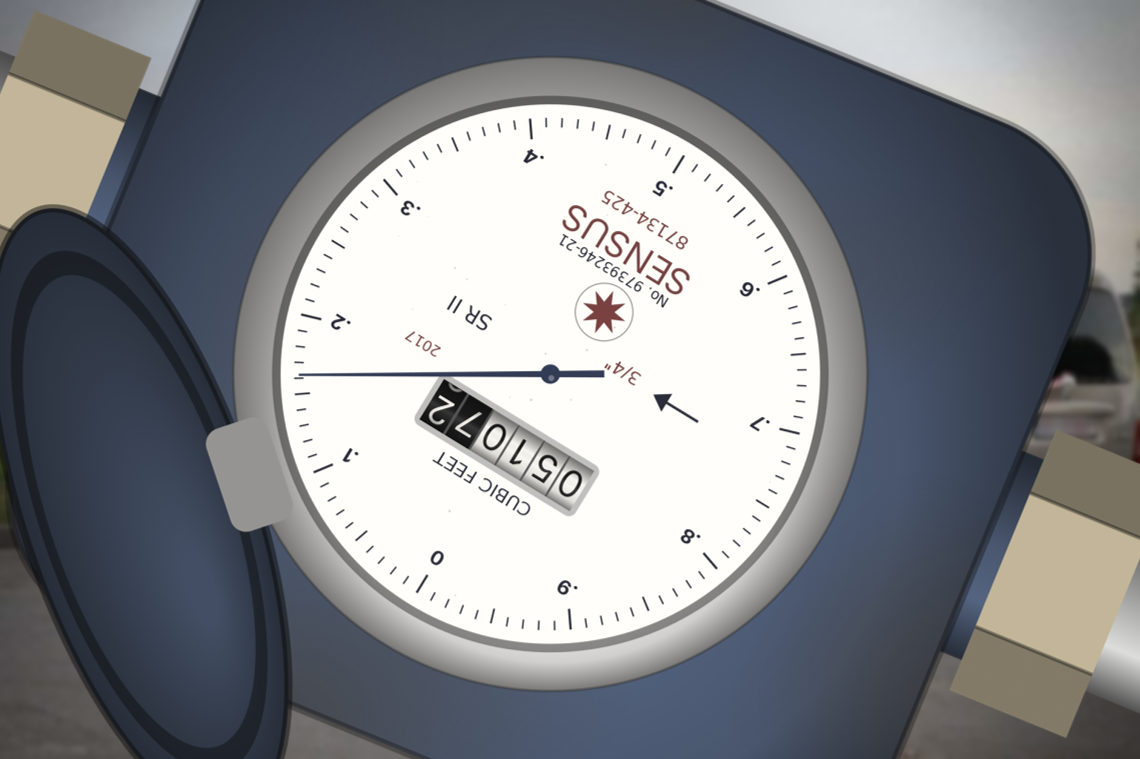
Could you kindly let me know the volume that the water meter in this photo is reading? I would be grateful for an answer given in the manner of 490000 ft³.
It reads 51072.16 ft³
